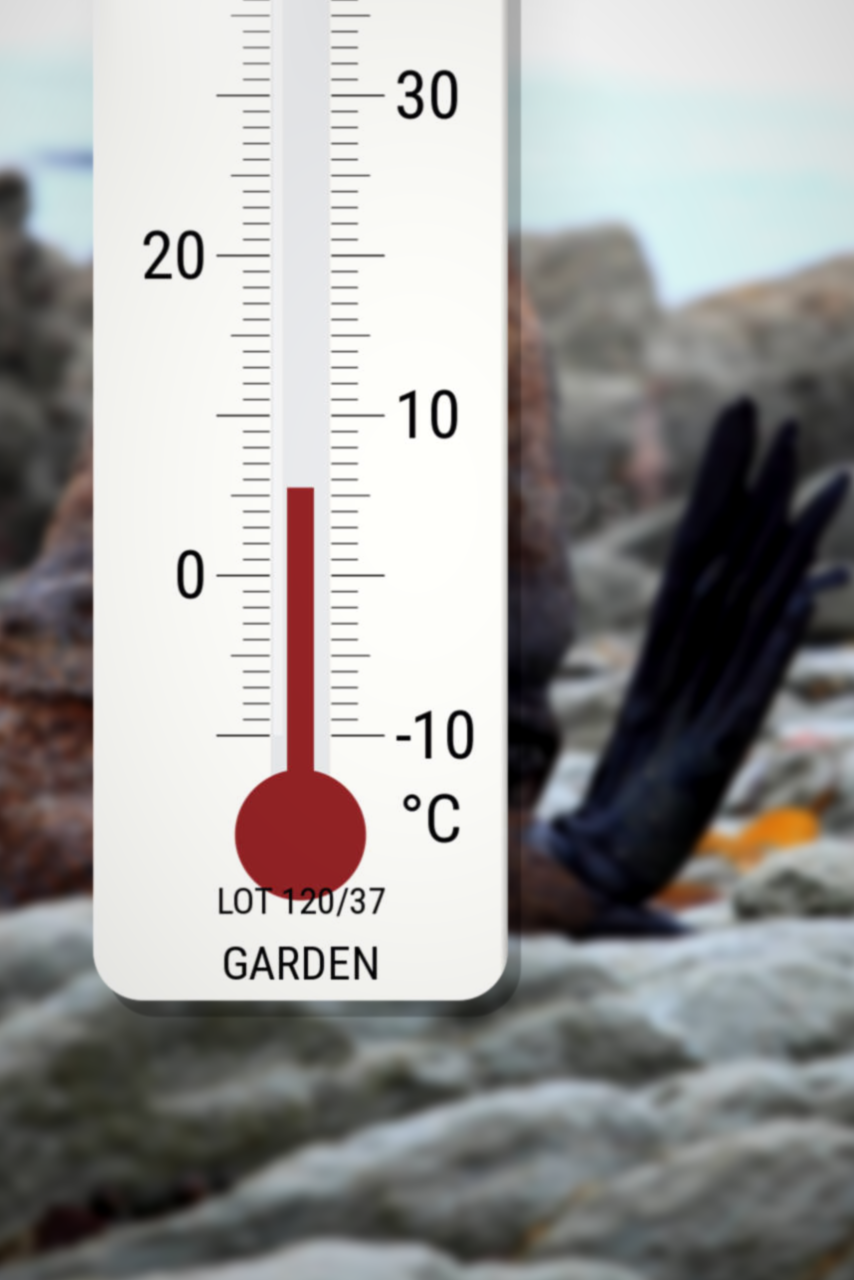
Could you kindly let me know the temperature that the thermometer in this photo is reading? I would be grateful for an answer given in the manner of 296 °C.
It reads 5.5 °C
